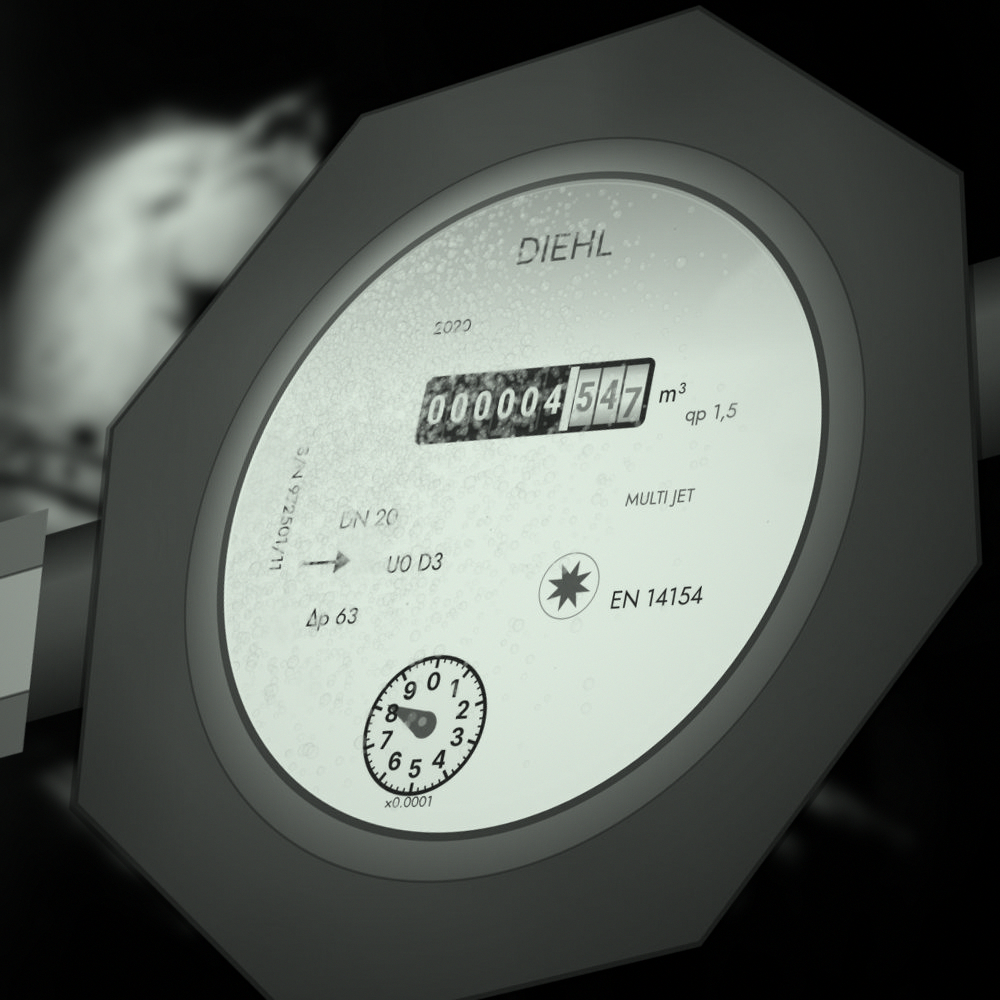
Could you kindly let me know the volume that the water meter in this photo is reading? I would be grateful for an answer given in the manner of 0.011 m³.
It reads 4.5468 m³
